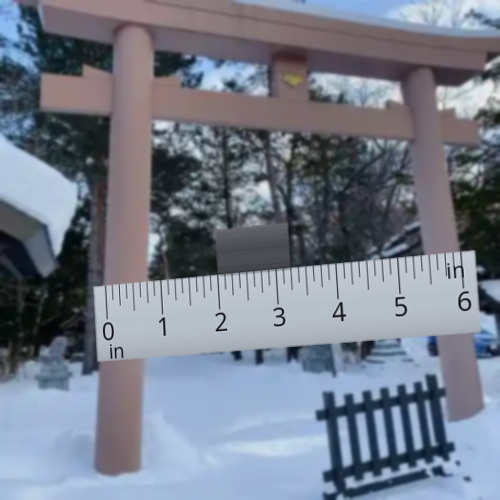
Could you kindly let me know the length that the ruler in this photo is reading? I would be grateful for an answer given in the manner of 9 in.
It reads 1.25 in
